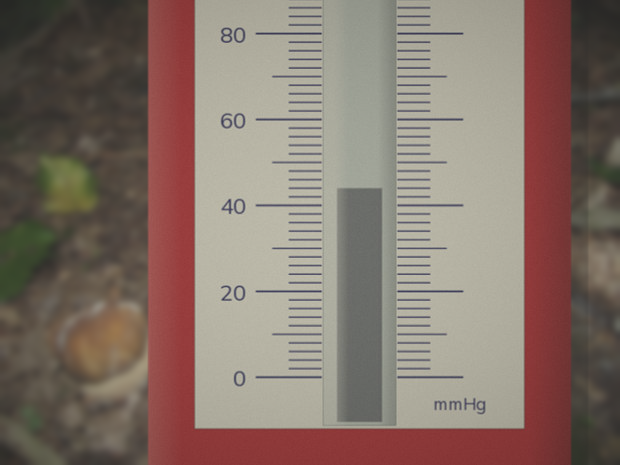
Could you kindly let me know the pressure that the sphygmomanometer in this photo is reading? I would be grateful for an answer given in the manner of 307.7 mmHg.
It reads 44 mmHg
